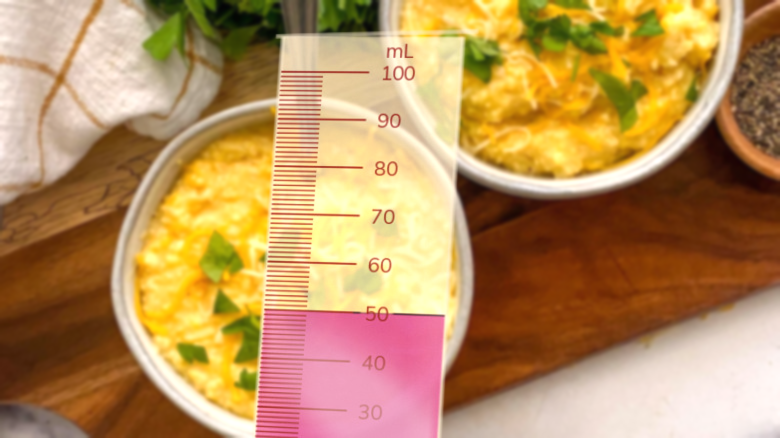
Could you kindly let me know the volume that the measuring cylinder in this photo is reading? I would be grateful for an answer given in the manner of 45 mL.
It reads 50 mL
